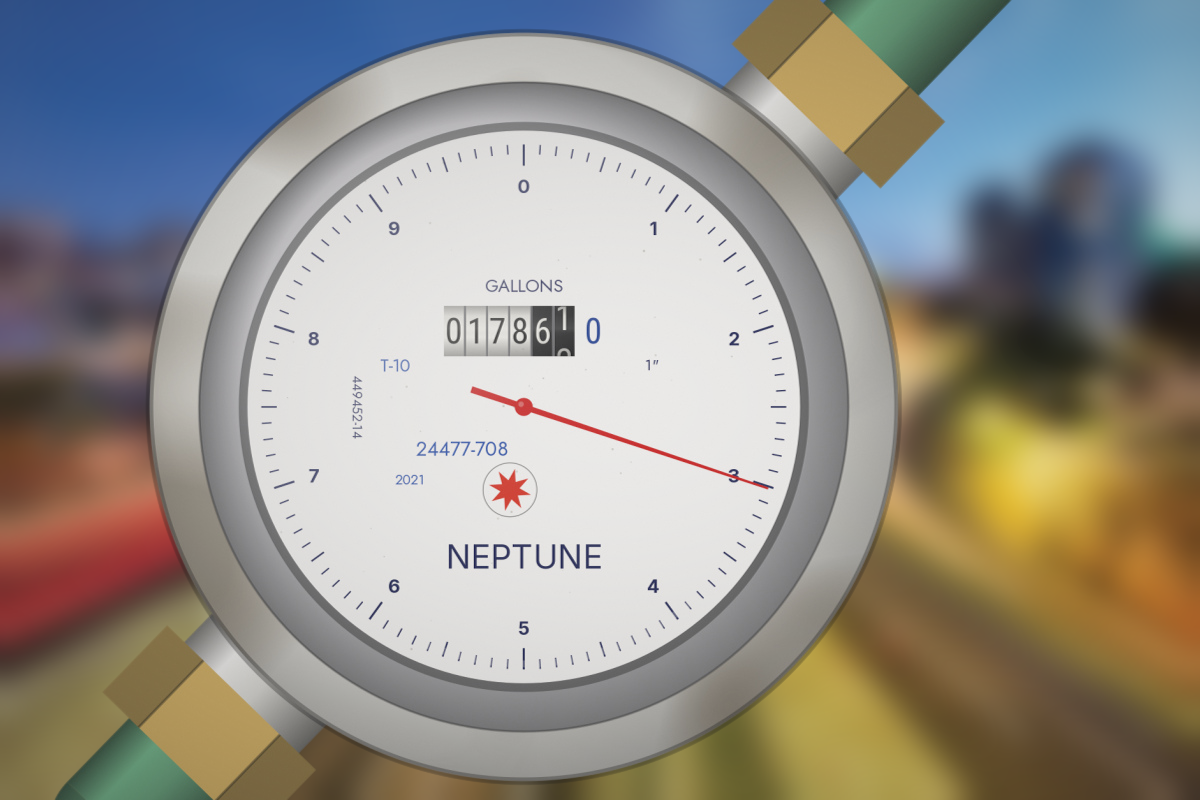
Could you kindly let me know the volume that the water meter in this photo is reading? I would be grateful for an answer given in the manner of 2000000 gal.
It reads 178613.0 gal
